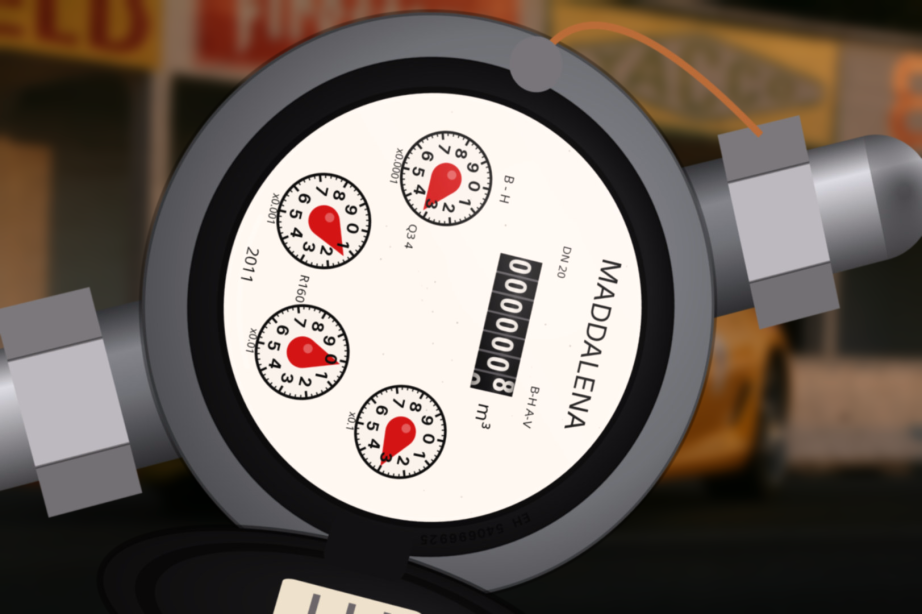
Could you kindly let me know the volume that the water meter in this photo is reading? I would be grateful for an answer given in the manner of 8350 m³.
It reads 8.3013 m³
